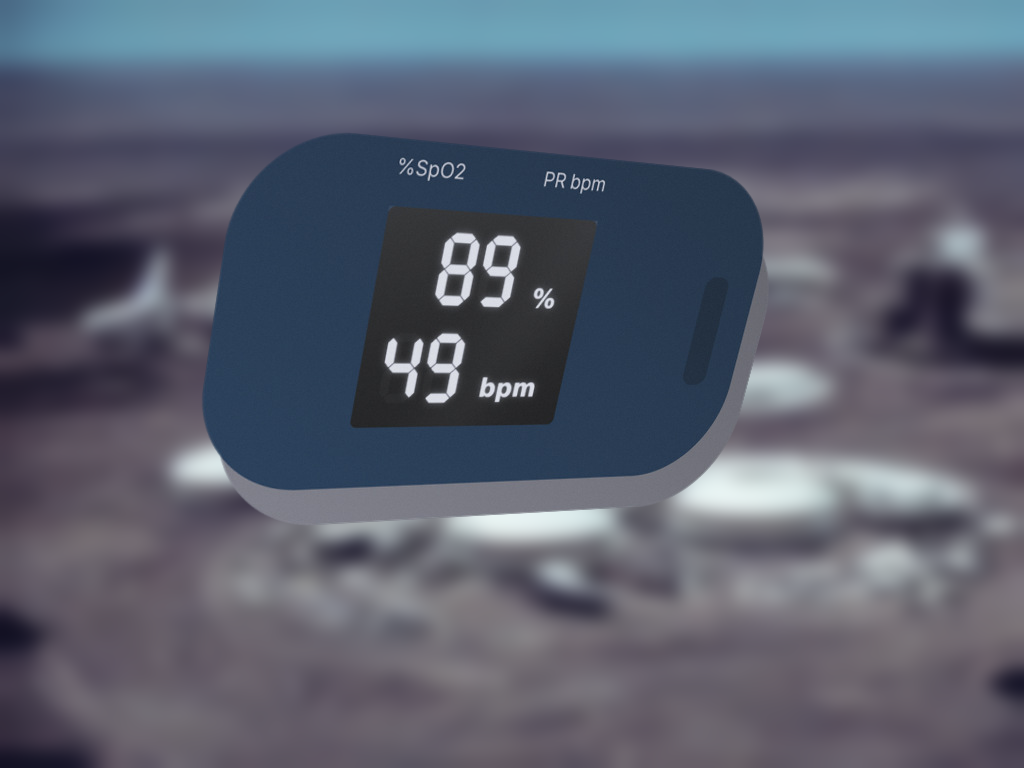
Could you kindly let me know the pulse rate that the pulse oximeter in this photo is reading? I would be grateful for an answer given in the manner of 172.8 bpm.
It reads 49 bpm
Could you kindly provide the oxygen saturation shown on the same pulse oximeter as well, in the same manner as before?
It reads 89 %
